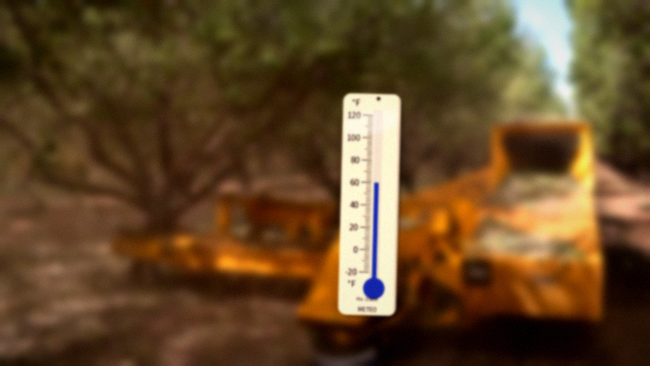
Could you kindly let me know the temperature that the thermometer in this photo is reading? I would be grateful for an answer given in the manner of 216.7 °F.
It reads 60 °F
